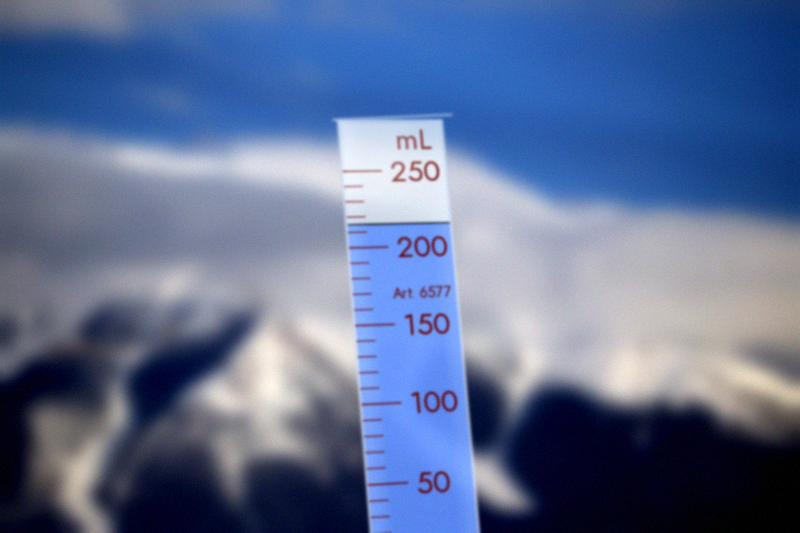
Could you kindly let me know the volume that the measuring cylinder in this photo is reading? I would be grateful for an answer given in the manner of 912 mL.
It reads 215 mL
